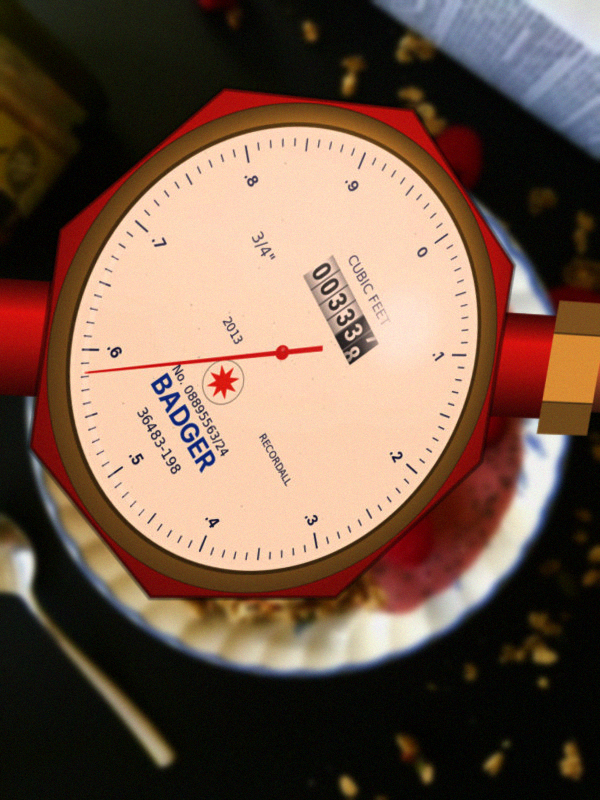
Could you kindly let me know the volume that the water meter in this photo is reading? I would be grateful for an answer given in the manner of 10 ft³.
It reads 3337.58 ft³
